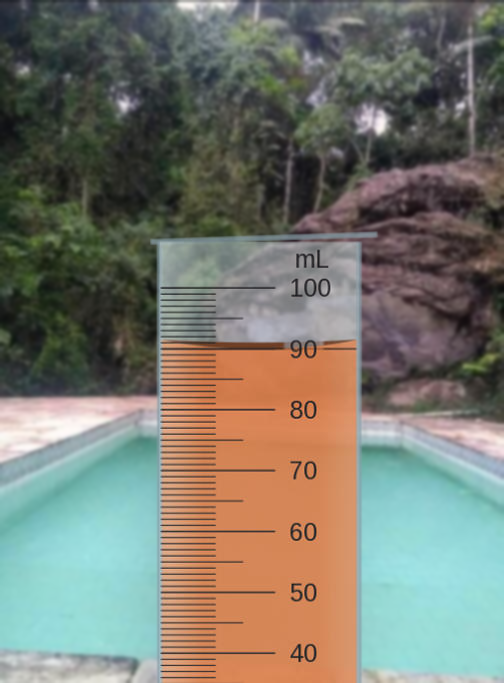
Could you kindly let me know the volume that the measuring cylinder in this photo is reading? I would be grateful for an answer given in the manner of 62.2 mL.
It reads 90 mL
